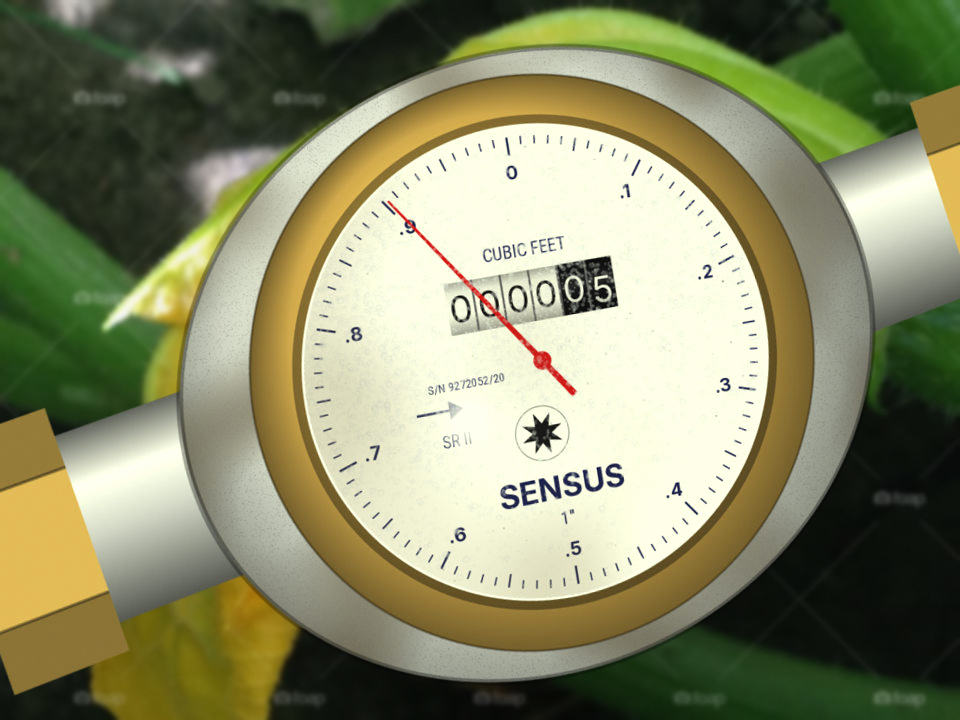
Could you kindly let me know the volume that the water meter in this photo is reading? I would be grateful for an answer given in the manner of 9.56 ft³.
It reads 4.90 ft³
